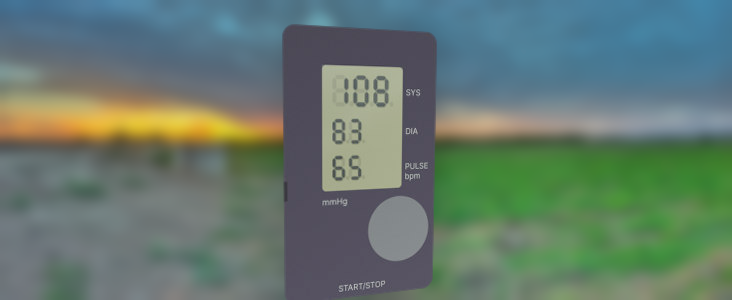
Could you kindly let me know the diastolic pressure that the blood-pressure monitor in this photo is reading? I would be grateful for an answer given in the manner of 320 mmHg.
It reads 83 mmHg
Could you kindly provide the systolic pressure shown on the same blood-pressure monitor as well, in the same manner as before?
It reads 108 mmHg
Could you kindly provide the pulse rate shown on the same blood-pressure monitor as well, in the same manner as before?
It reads 65 bpm
